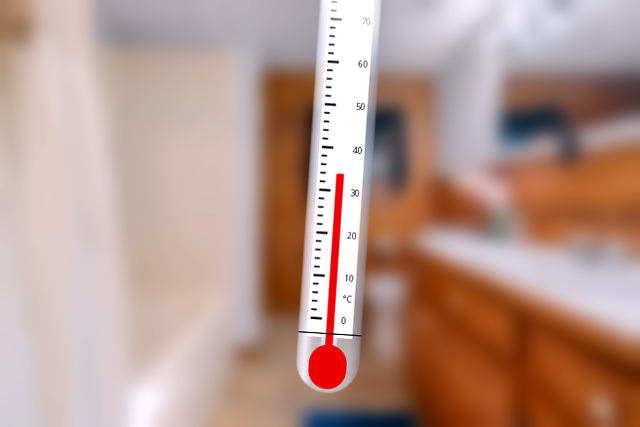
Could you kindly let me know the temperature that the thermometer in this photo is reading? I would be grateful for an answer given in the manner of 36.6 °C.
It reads 34 °C
